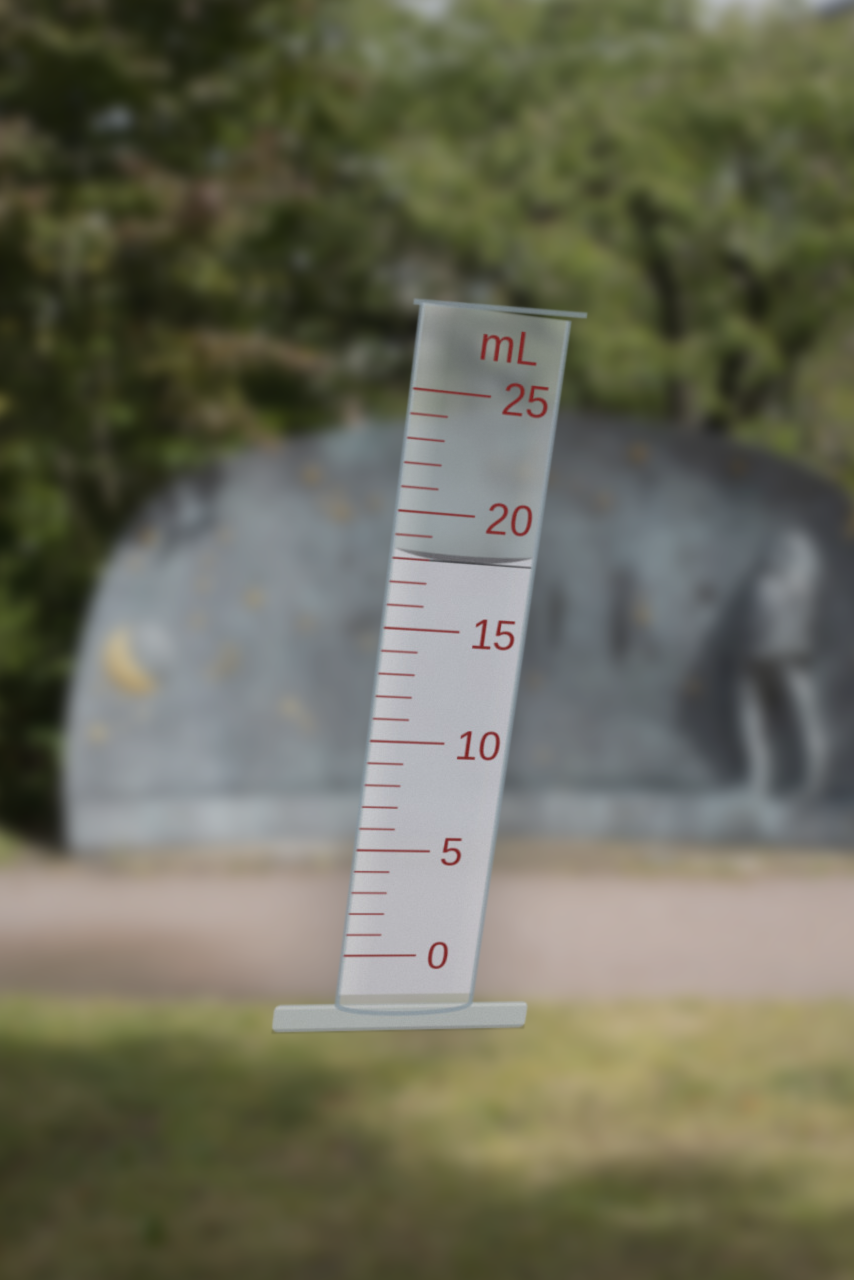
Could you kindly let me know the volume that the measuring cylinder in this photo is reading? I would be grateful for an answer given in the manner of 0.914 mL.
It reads 18 mL
